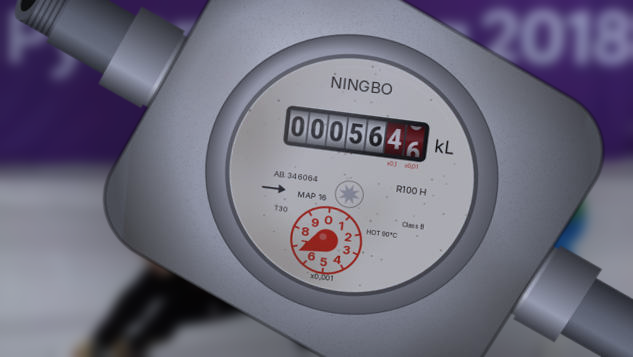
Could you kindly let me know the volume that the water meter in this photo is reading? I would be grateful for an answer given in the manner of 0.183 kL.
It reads 56.456 kL
